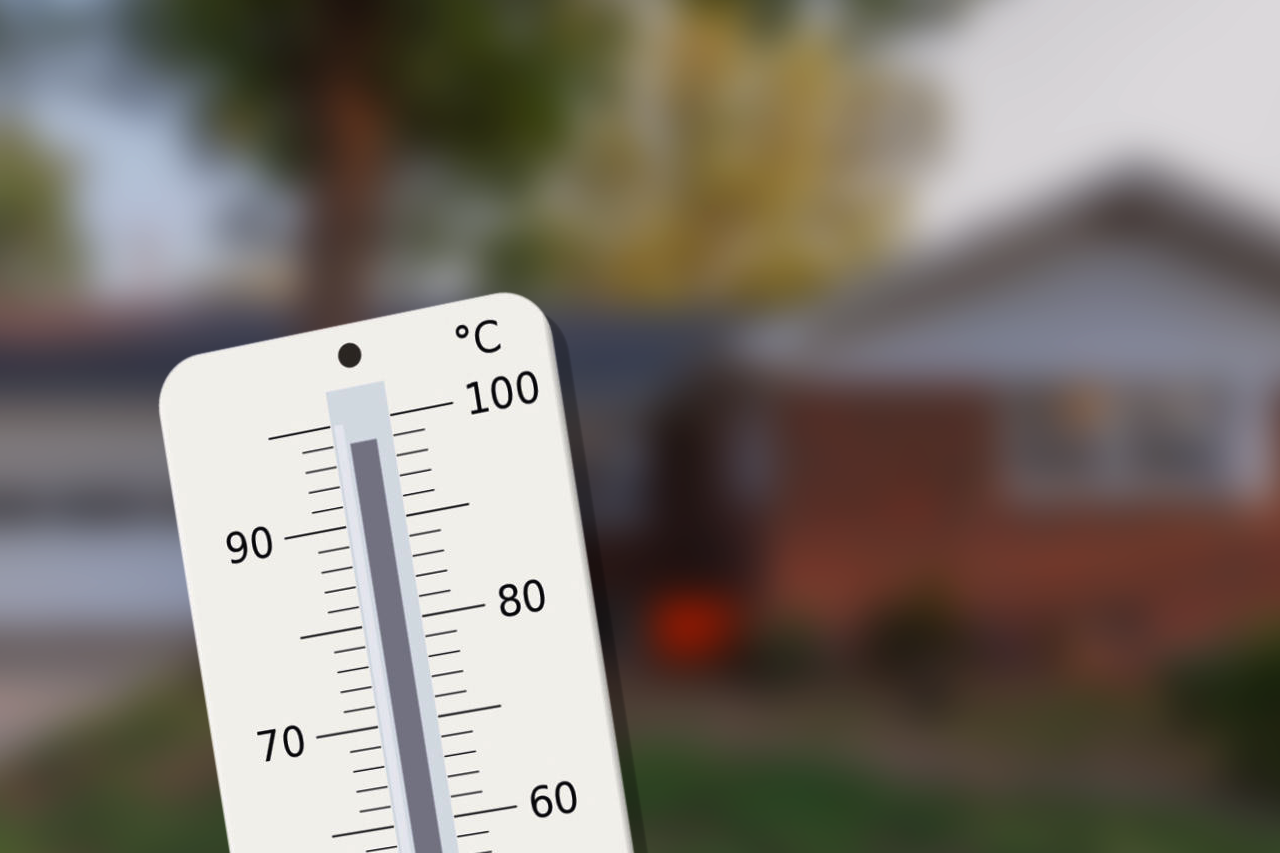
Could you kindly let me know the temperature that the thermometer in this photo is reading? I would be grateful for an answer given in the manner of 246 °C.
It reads 98 °C
